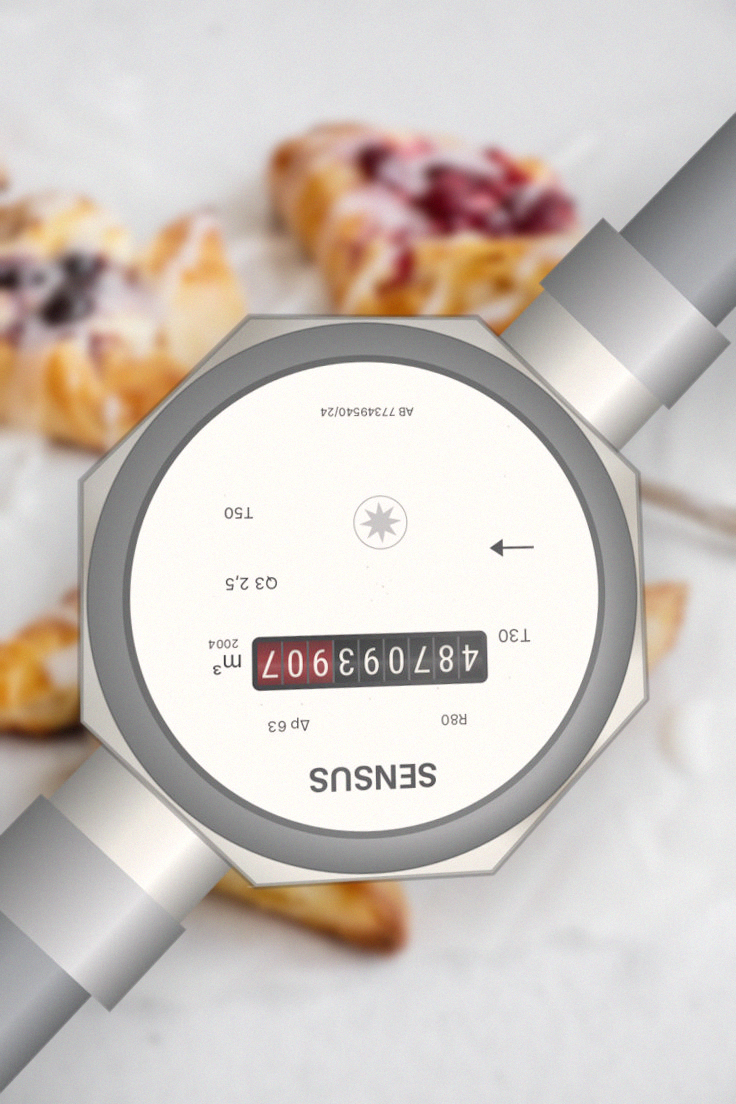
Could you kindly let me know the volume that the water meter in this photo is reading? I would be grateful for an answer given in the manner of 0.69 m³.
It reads 487093.907 m³
